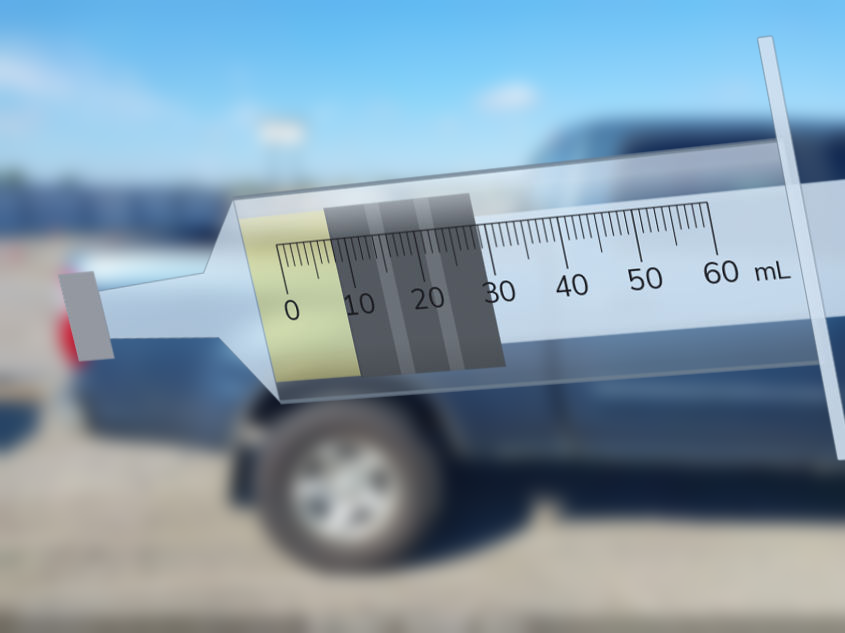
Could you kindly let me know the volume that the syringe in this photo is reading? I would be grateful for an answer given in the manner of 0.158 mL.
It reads 8 mL
